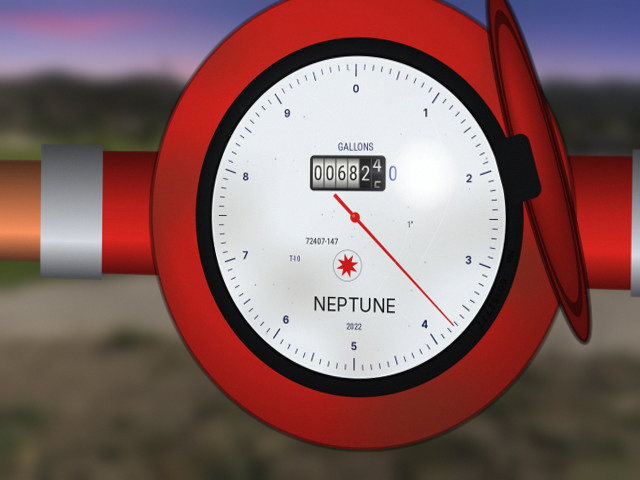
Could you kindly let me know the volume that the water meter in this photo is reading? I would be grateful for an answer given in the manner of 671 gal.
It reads 68243.7 gal
